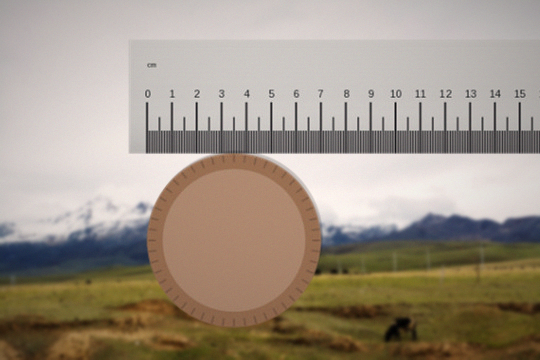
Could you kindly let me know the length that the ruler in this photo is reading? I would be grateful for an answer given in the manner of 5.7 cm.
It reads 7 cm
